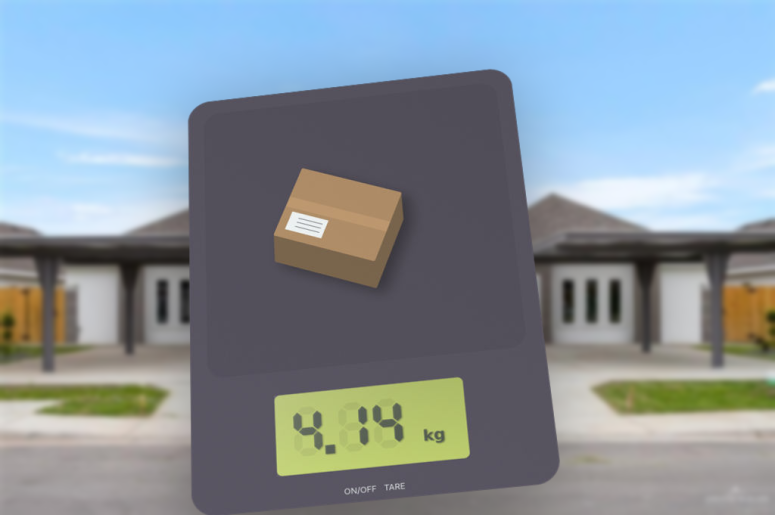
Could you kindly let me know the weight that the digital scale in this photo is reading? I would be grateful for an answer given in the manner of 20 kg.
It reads 4.14 kg
